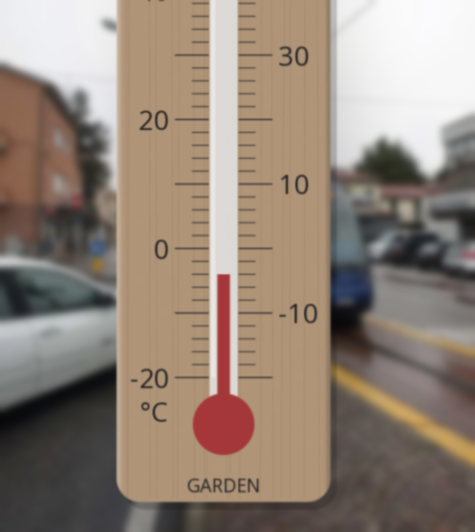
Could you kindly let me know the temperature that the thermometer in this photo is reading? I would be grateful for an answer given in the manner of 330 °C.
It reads -4 °C
